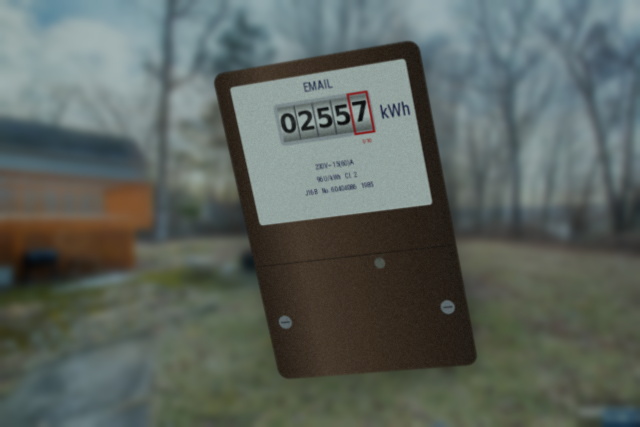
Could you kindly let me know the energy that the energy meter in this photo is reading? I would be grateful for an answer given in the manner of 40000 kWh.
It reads 255.7 kWh
